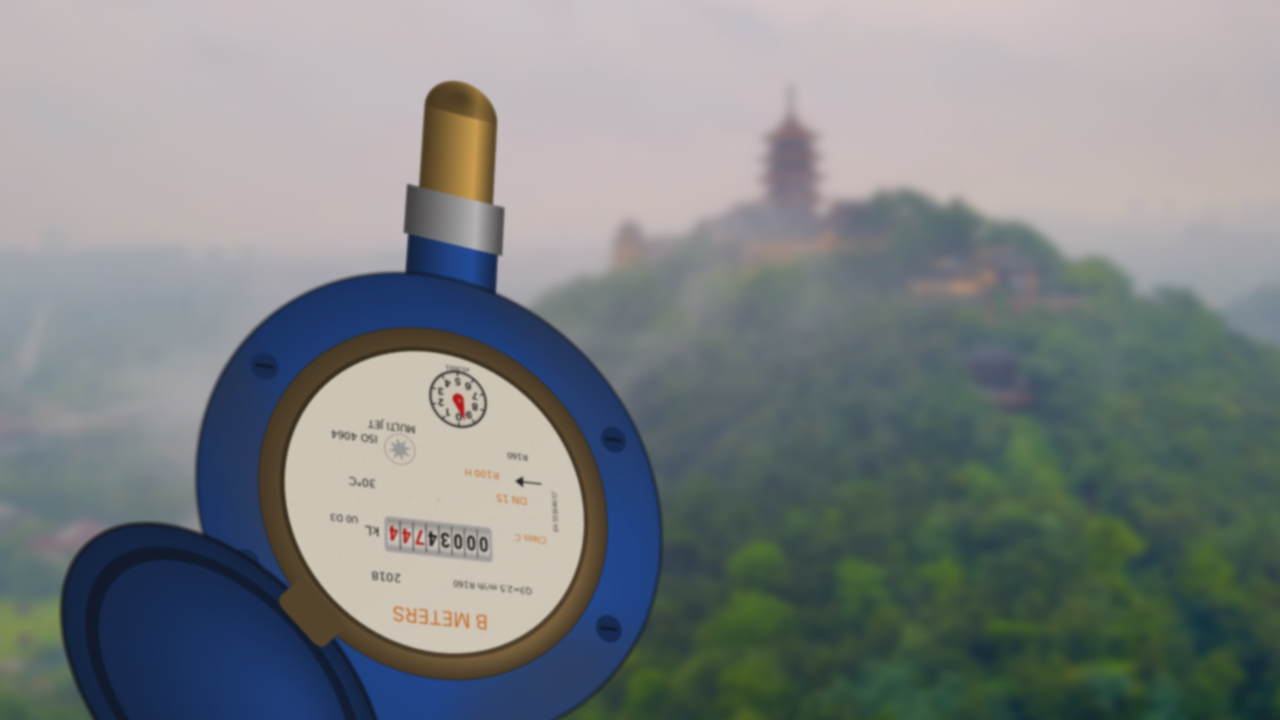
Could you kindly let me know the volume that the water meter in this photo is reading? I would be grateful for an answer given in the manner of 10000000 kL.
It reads 34.7439 kL
